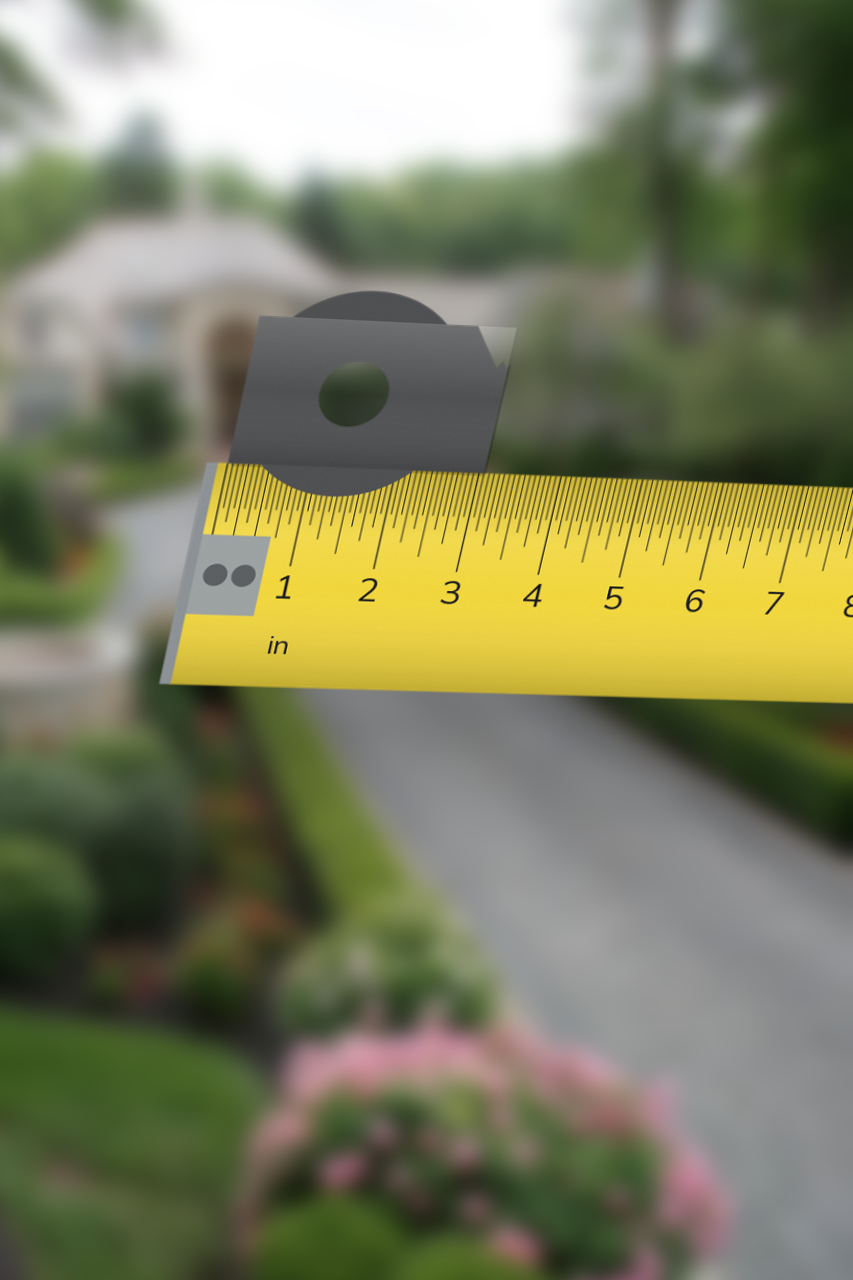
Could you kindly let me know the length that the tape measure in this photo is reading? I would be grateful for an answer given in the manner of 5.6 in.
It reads 3.0625 in
